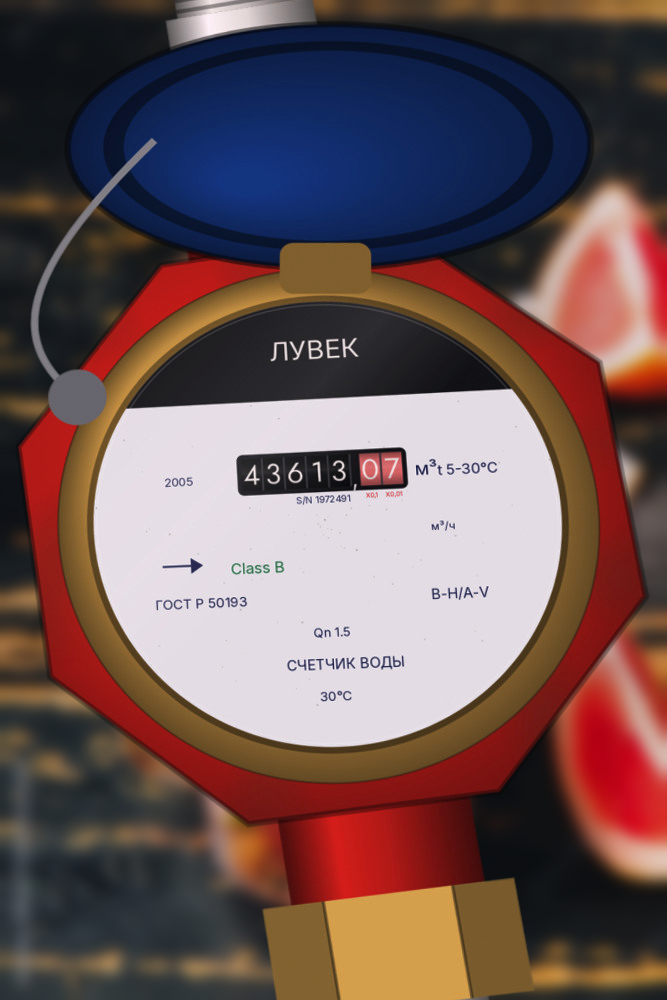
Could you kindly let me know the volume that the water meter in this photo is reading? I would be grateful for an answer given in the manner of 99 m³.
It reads 43613.07 m³
